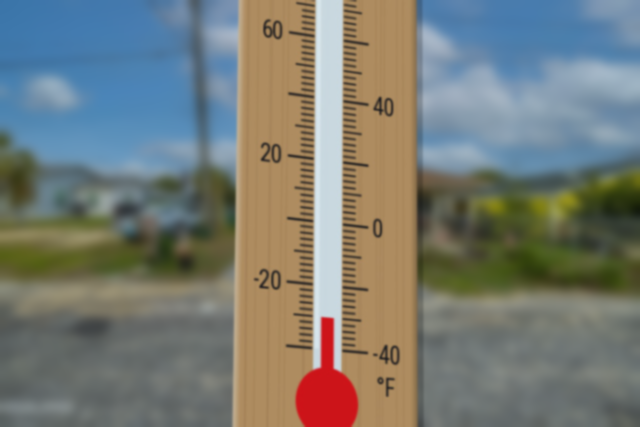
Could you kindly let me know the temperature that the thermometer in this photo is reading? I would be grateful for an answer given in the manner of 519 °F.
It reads -30 °F
